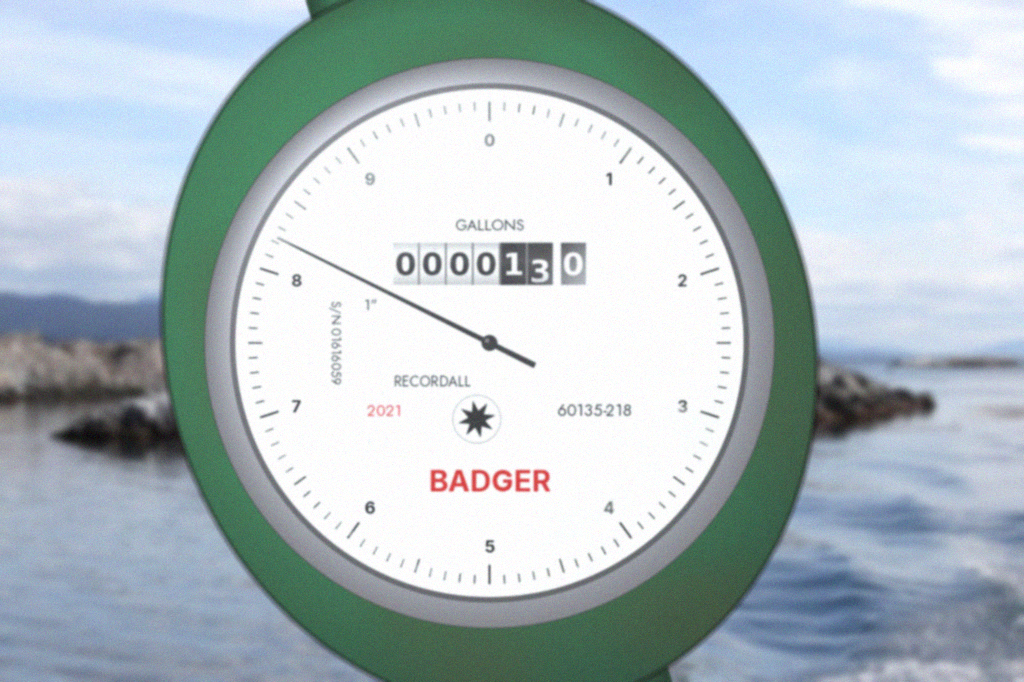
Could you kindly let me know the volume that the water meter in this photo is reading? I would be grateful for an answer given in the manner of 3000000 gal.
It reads 128.2 gal
